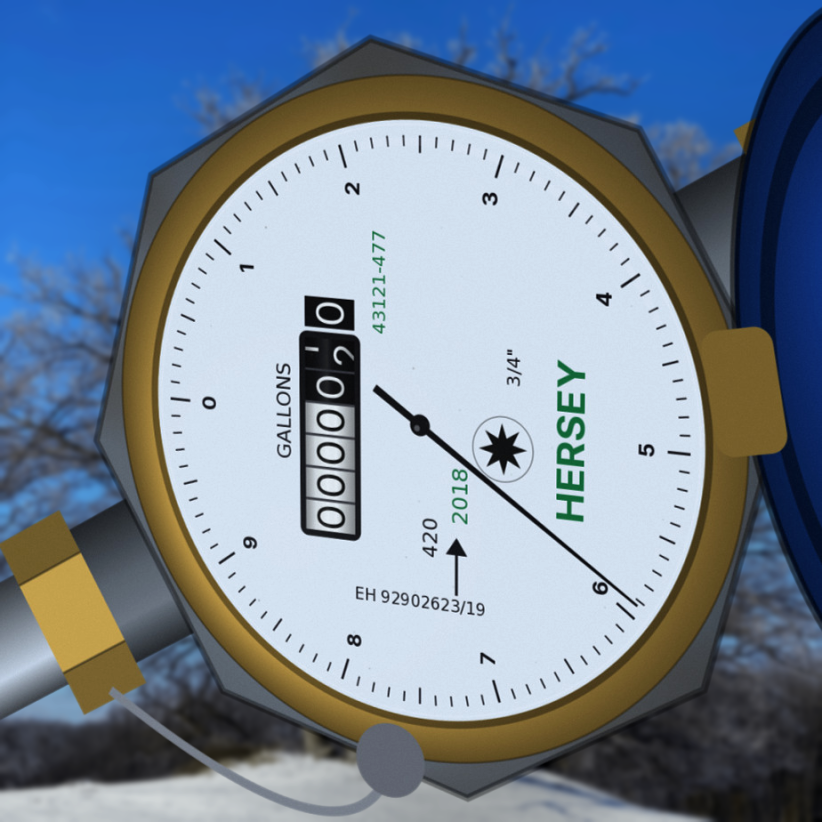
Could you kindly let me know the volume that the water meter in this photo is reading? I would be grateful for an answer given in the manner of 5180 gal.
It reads 15.9 gal
